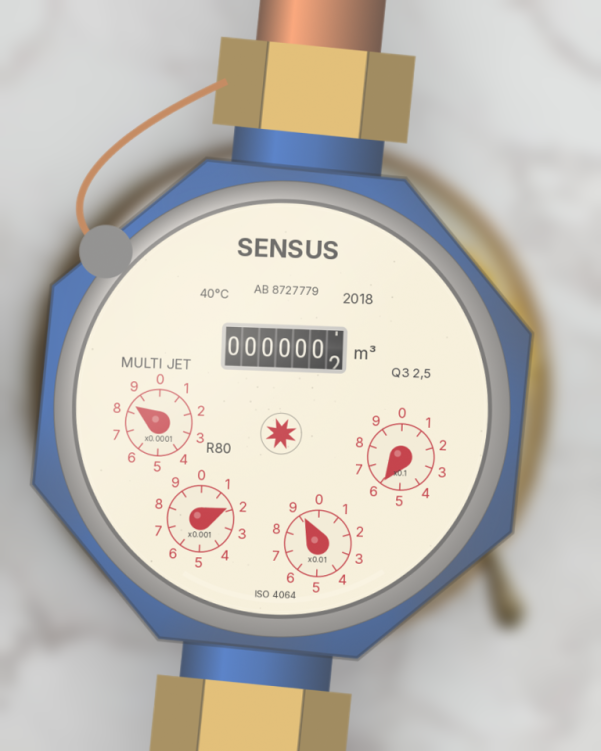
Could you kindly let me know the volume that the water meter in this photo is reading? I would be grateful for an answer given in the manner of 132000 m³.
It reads 1.5918 m³
